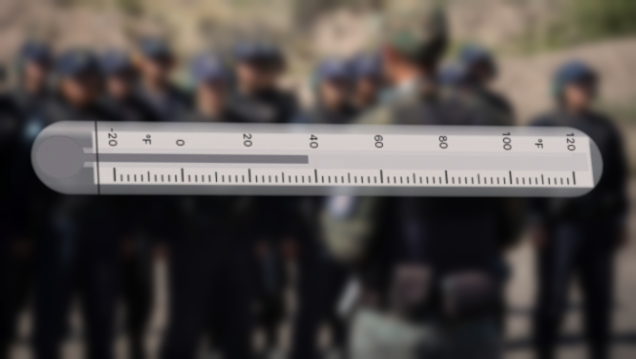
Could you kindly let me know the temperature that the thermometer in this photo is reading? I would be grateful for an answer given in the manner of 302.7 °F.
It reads 38 °F
